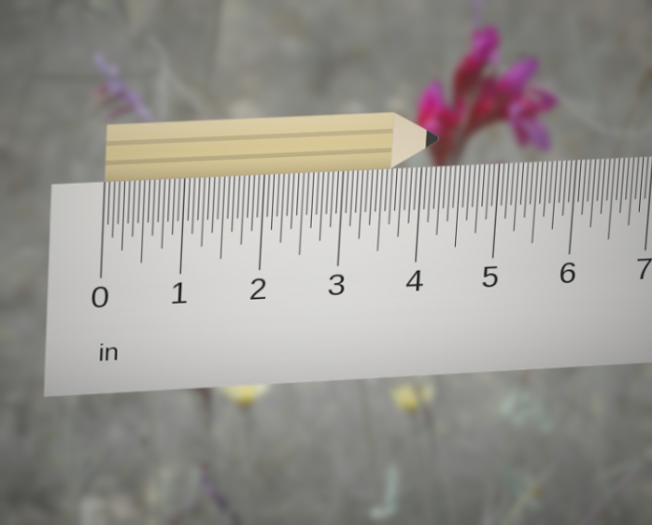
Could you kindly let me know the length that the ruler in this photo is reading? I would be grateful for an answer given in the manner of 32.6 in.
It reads 4.1875 in
